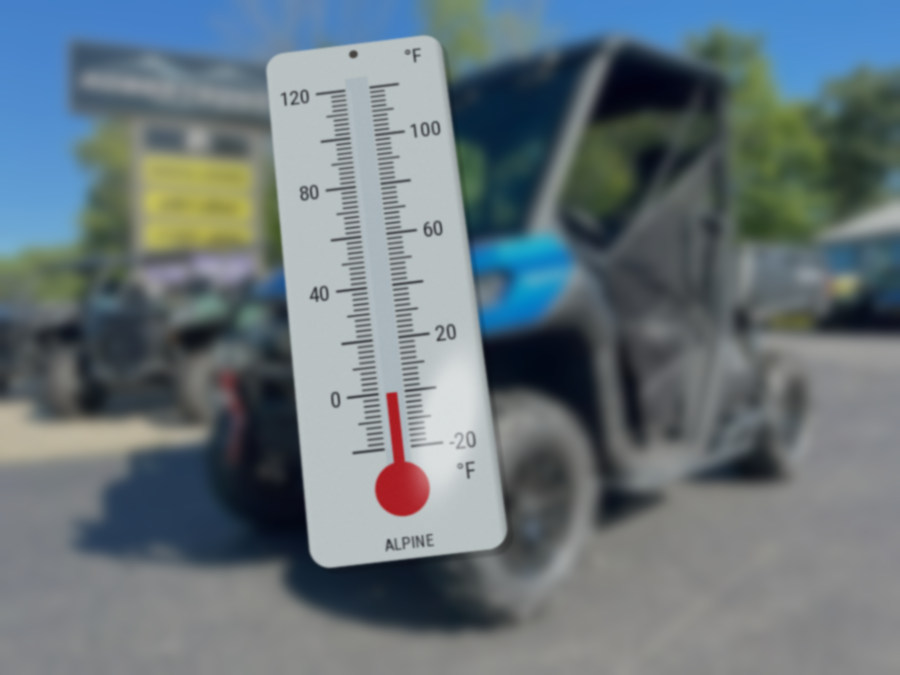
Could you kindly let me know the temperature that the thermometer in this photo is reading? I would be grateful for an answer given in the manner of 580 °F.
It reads 0 °F
